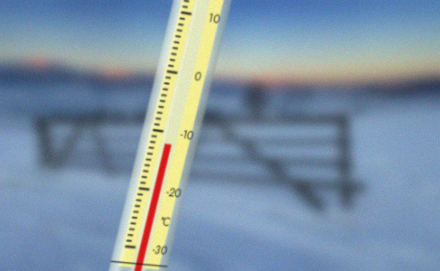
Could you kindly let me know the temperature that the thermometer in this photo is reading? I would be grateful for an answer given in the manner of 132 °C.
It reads -12 °C
